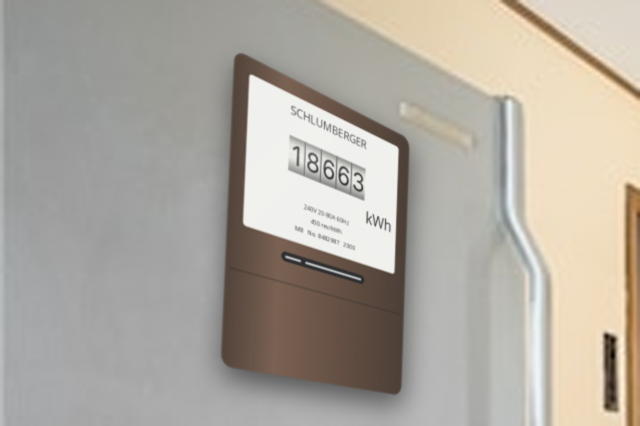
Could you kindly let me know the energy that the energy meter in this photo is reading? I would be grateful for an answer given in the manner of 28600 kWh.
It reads 18663 kWh
